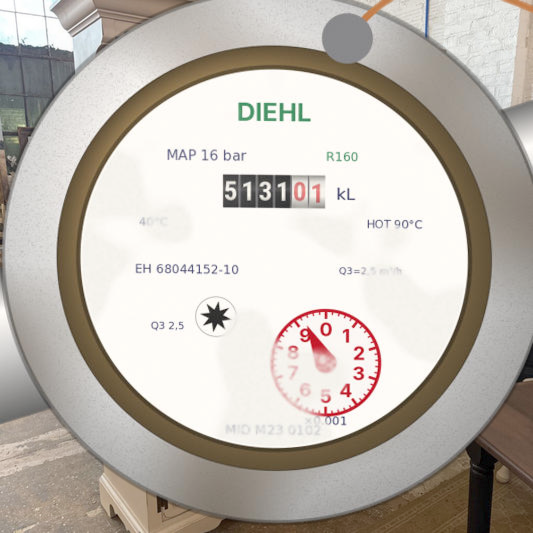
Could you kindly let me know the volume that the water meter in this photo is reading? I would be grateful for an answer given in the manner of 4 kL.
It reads 5131.009 kL
